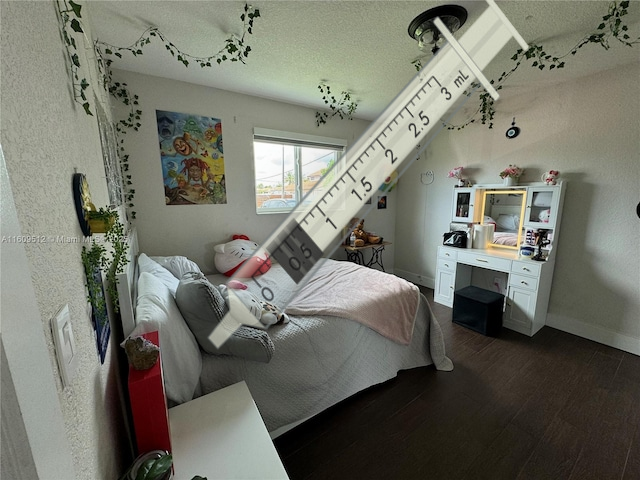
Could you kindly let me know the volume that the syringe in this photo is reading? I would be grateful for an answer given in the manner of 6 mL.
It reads 0.3 mL
